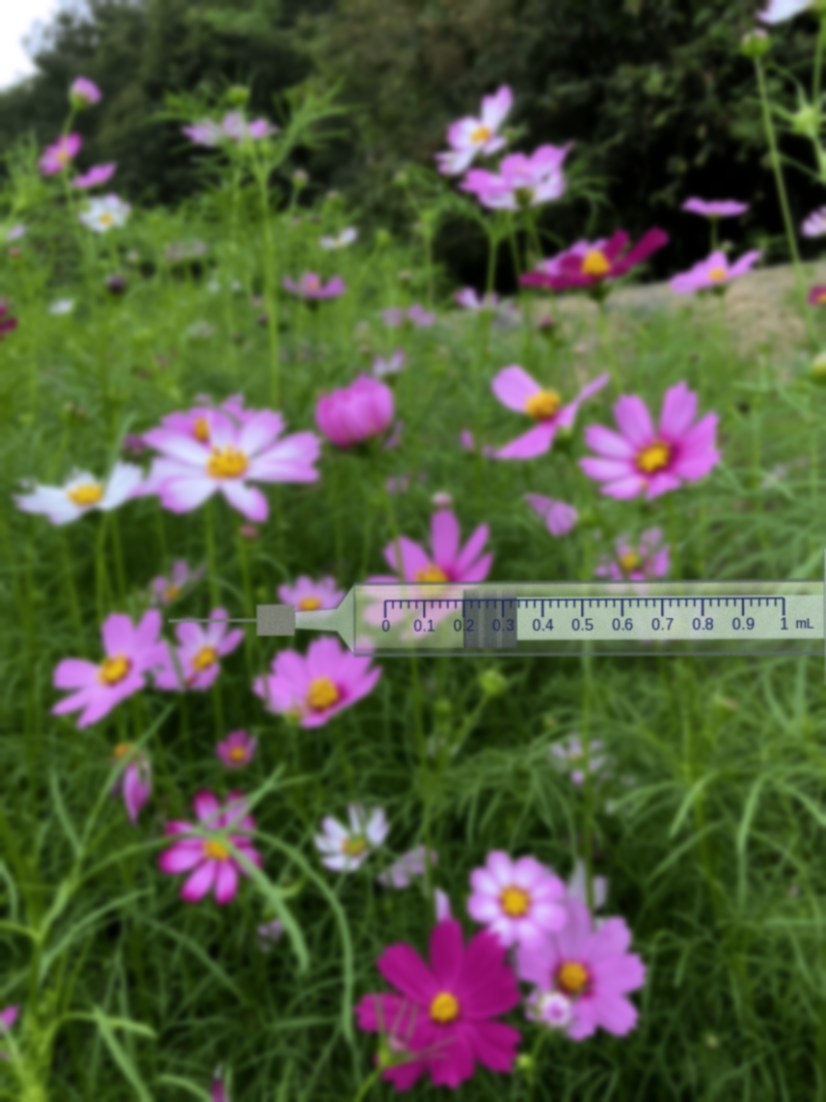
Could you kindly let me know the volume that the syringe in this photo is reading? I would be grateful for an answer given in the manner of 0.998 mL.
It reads 0.2 mL
